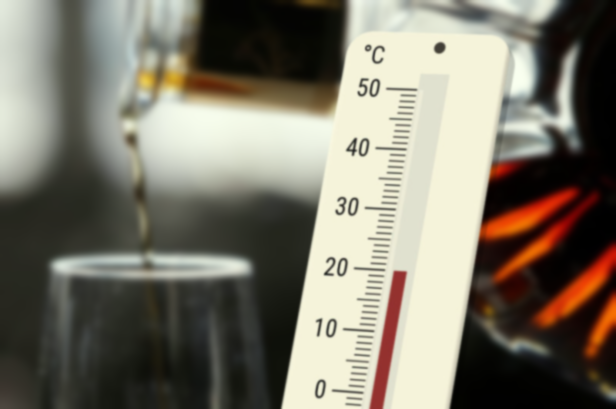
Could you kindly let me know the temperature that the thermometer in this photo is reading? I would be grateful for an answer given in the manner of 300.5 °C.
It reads 20 °C
